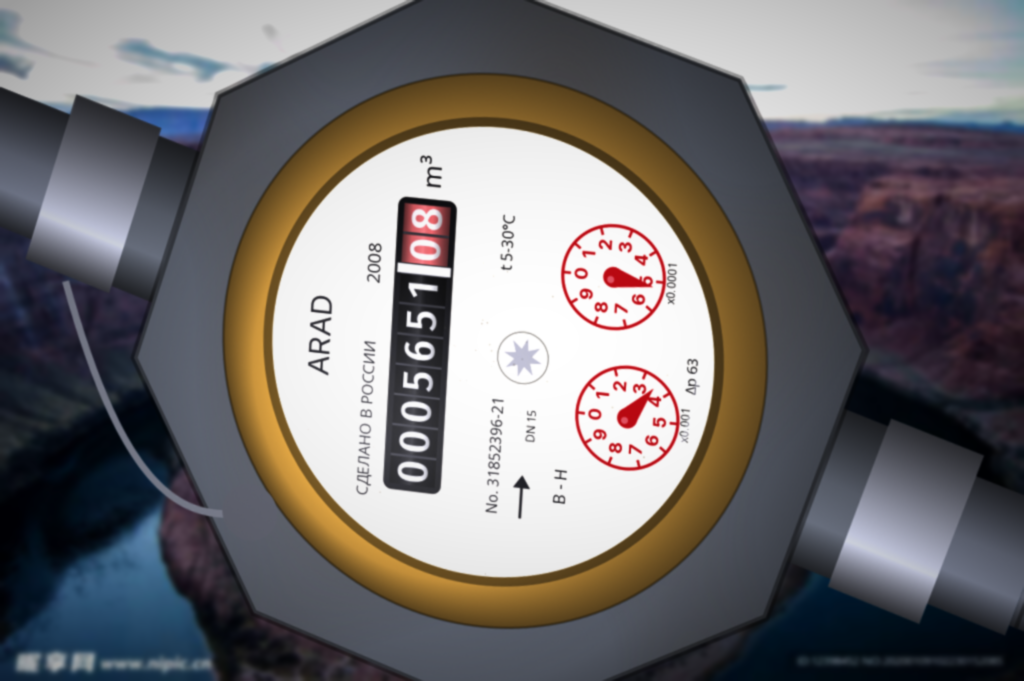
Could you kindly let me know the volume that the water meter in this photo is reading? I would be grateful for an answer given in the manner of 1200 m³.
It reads 5651.0835 m³
